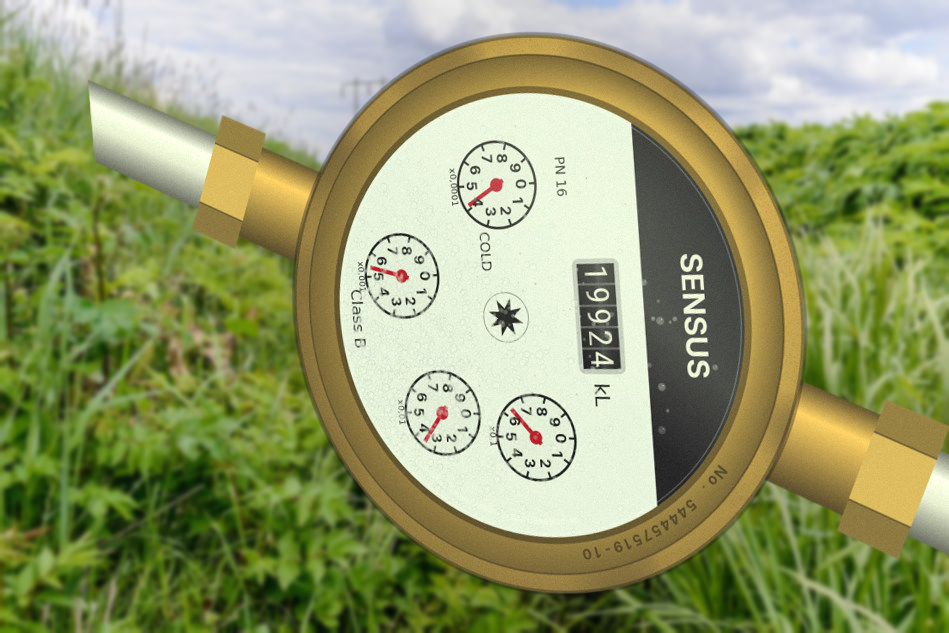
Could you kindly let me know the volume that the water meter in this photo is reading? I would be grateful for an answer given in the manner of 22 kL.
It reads 19924.6354 kL
